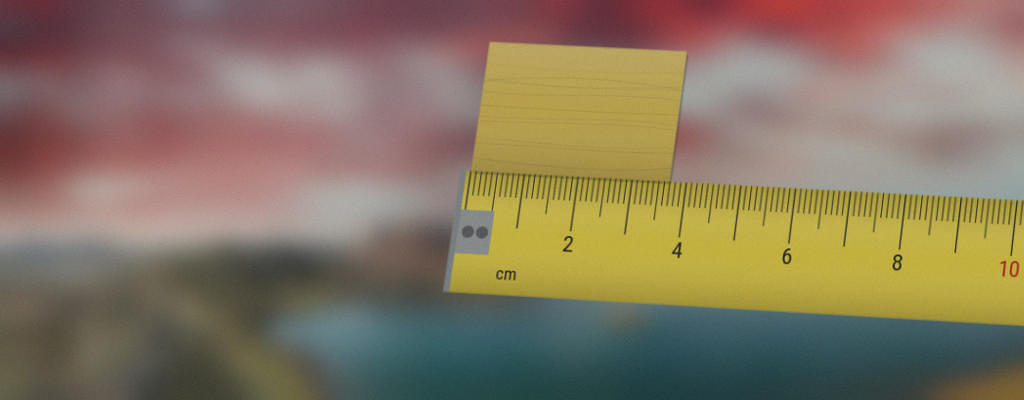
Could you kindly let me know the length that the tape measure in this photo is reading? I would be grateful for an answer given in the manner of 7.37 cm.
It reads 3.7 cm
